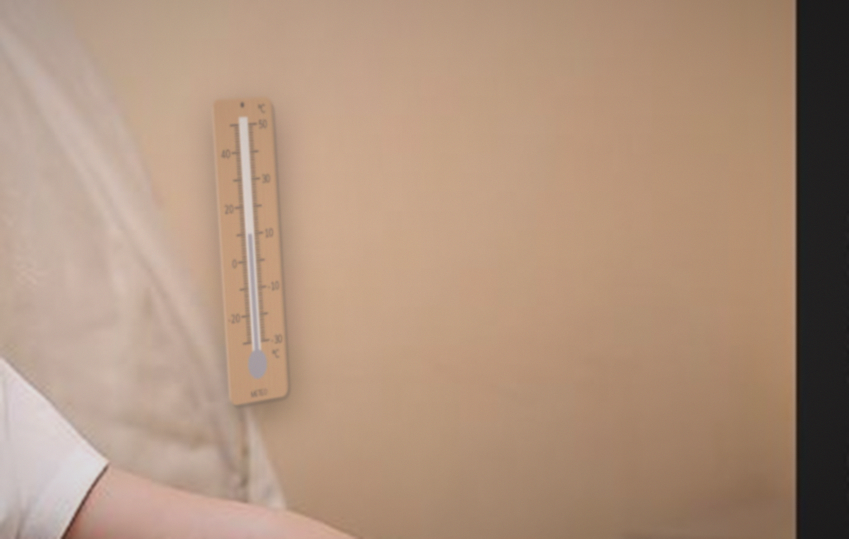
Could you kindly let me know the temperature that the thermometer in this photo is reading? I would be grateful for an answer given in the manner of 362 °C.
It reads 10 °C
